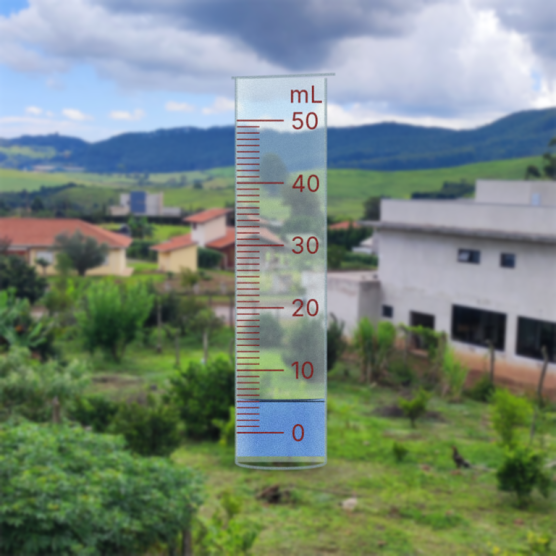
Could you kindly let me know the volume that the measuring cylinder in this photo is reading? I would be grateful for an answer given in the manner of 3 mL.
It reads 5 mL
